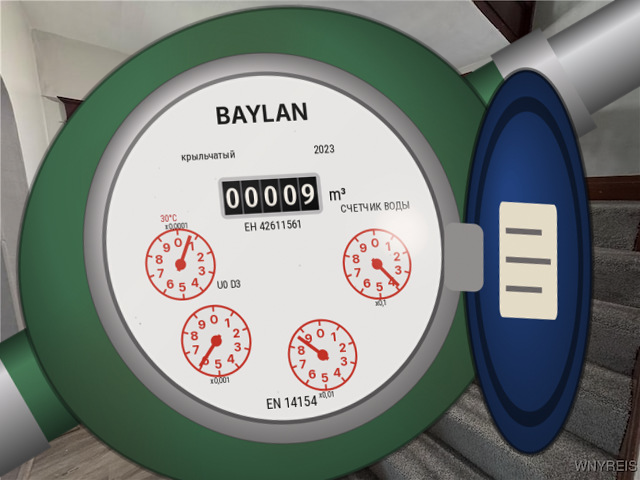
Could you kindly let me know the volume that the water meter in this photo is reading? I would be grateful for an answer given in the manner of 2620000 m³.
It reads 9.3860 m³
